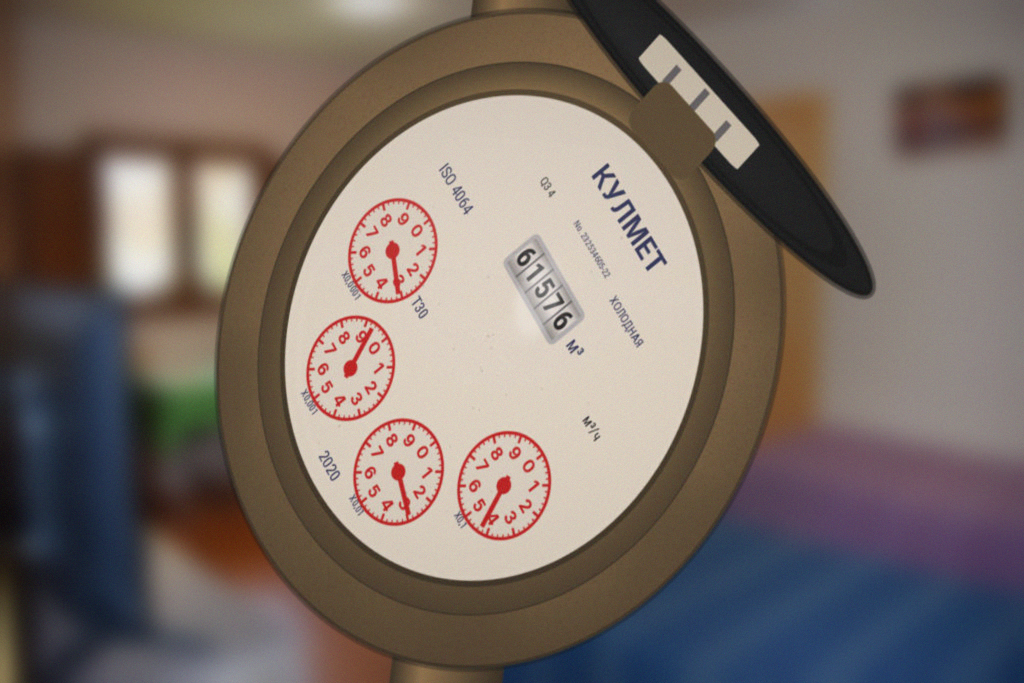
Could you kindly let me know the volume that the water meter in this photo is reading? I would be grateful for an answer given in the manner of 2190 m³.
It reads 61576.4293 m³
